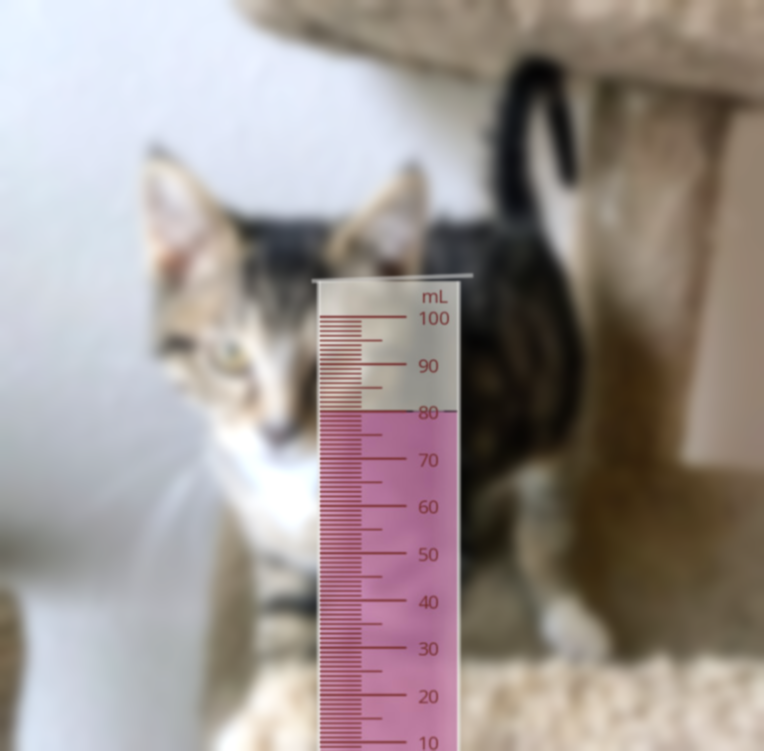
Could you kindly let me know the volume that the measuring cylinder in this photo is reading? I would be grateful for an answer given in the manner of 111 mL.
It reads 80 mL
